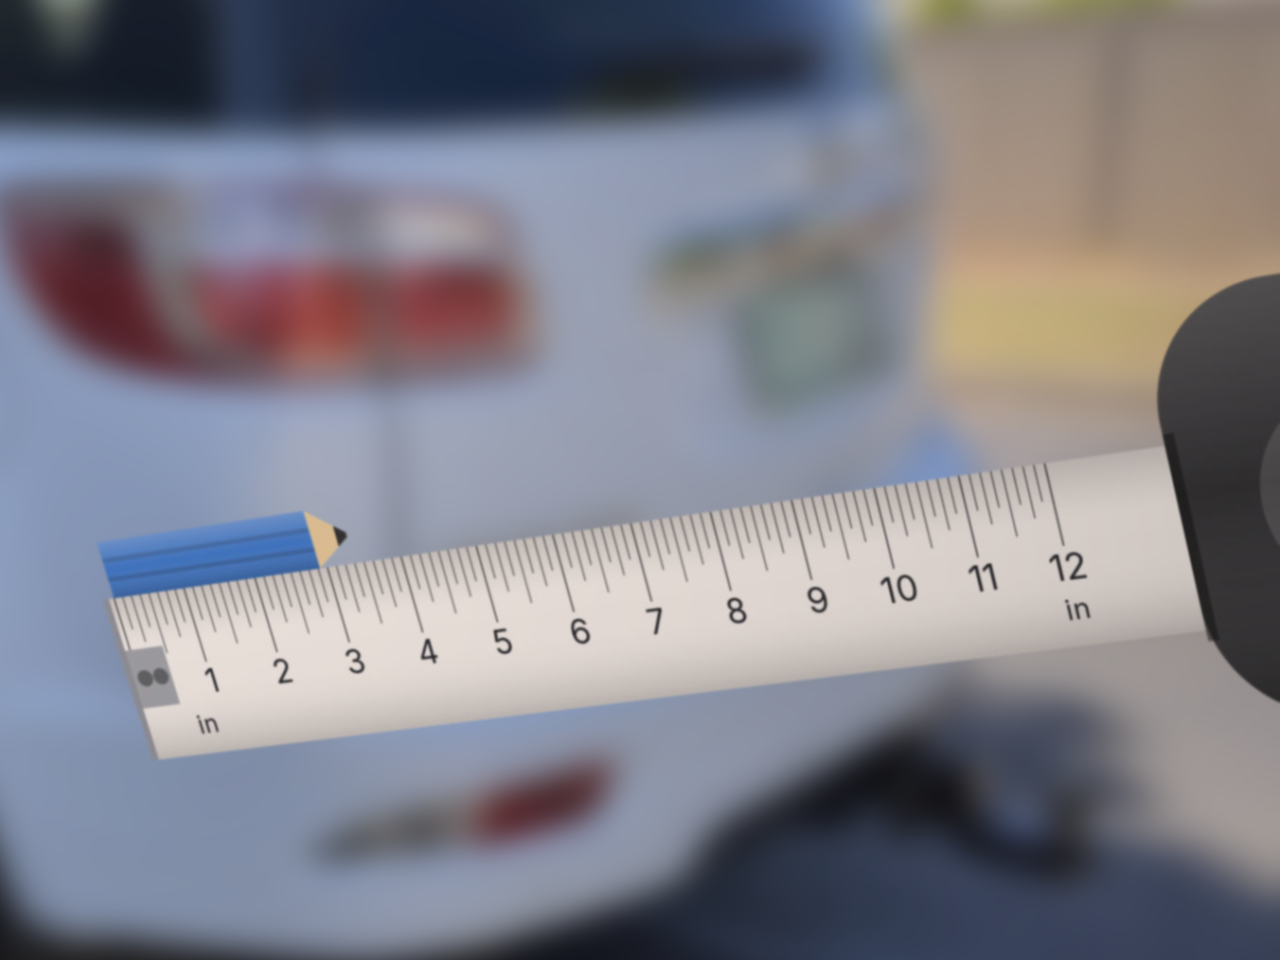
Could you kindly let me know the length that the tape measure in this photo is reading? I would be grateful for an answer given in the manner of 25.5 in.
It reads 3.375 in
